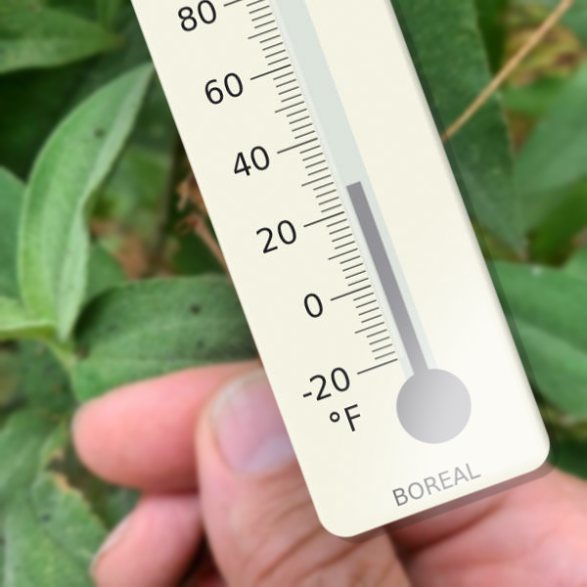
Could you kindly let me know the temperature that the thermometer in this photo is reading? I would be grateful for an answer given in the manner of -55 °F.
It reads 26 °F
